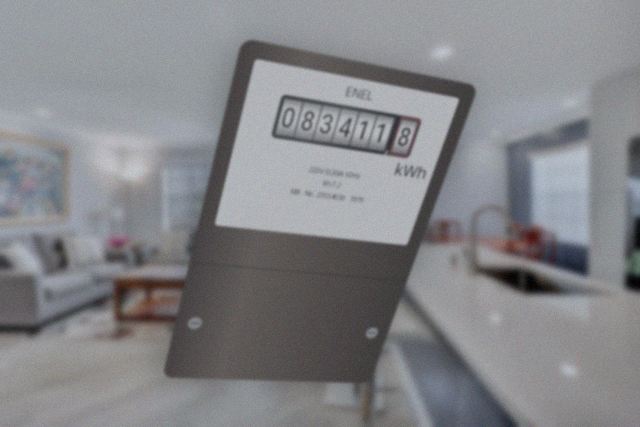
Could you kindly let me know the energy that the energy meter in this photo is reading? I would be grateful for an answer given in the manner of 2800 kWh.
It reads 83411.8 kWh
